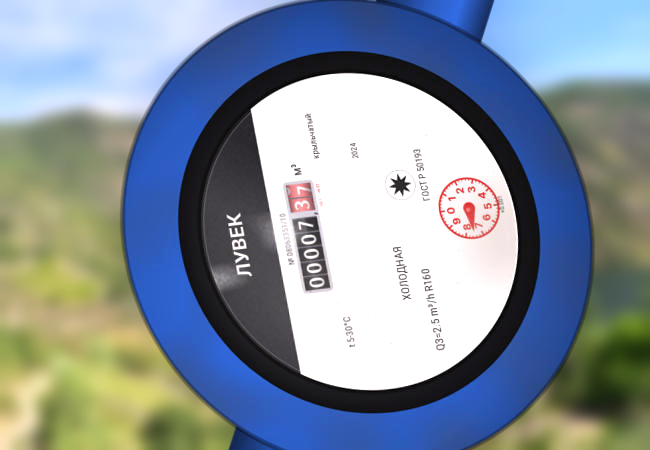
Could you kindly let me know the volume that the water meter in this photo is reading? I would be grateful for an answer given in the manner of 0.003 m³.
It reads 7.367 m³
